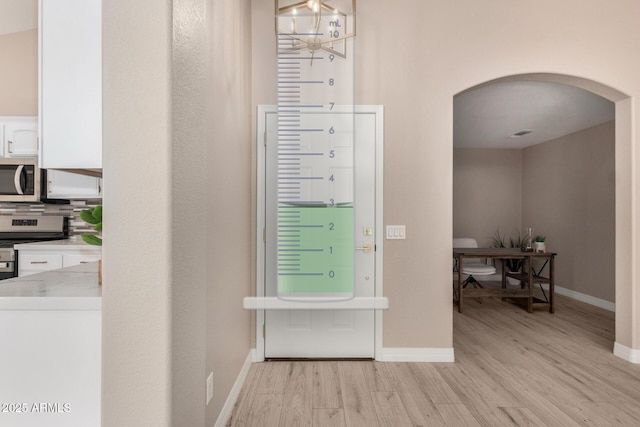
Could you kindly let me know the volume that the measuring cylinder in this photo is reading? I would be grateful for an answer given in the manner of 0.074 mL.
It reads 2.8 mL
